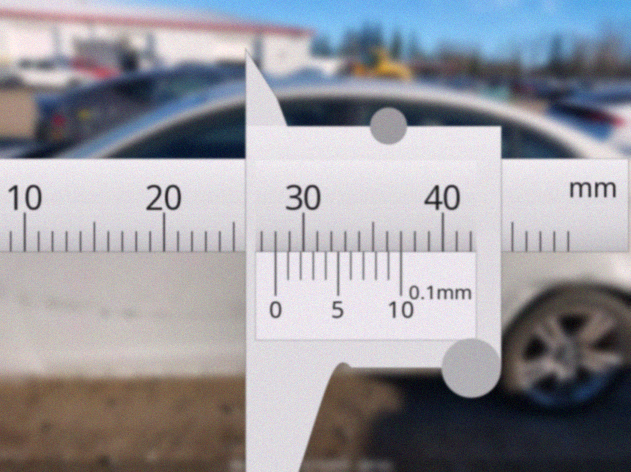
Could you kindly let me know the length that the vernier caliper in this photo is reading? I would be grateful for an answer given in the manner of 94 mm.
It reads 28.0 mm
